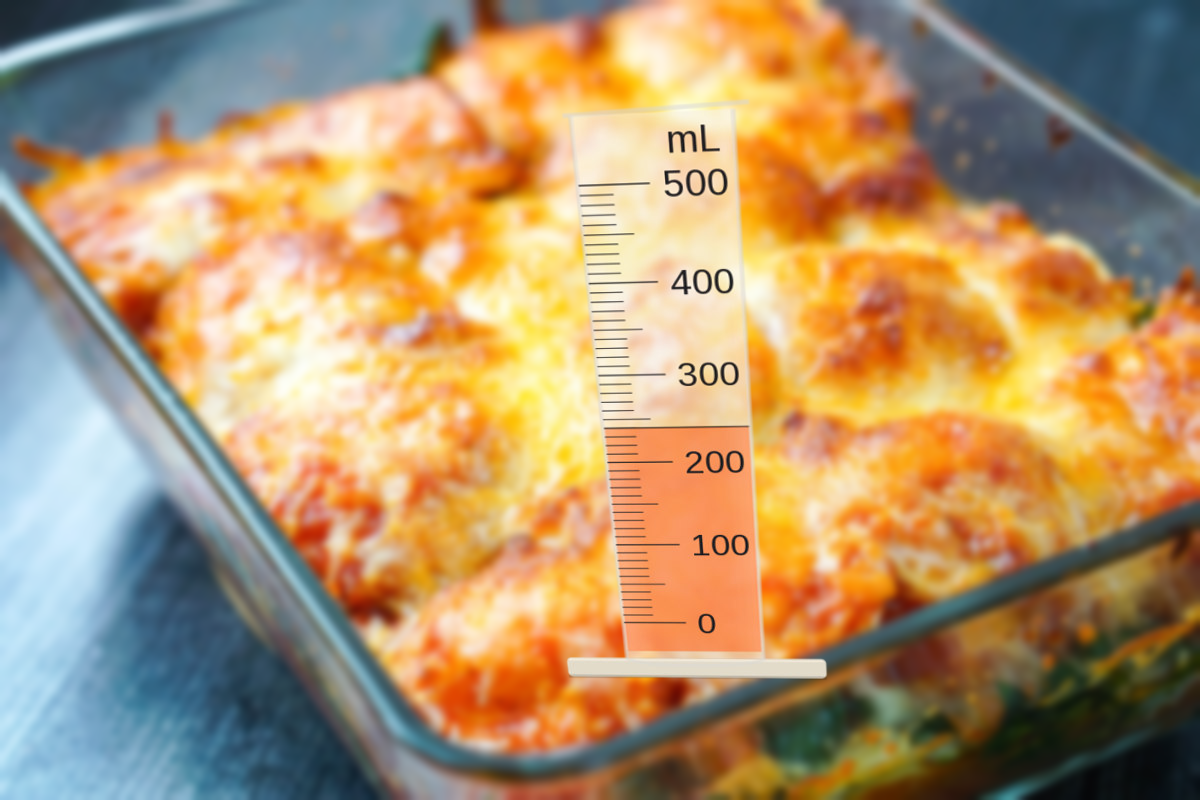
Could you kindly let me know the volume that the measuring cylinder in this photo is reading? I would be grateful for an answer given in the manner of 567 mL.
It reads 240 mL
